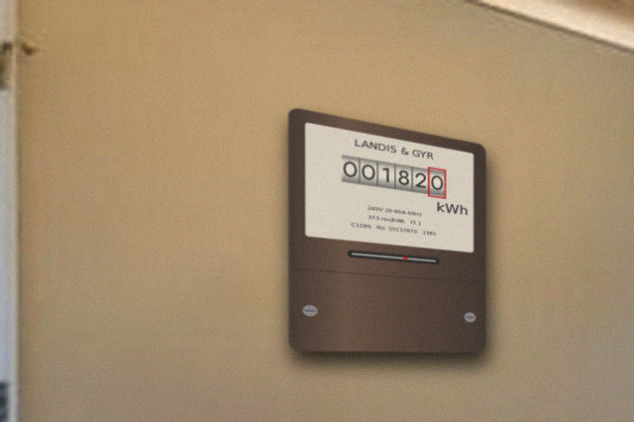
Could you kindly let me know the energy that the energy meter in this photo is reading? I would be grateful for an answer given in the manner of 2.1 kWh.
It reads 182.0 kWh
